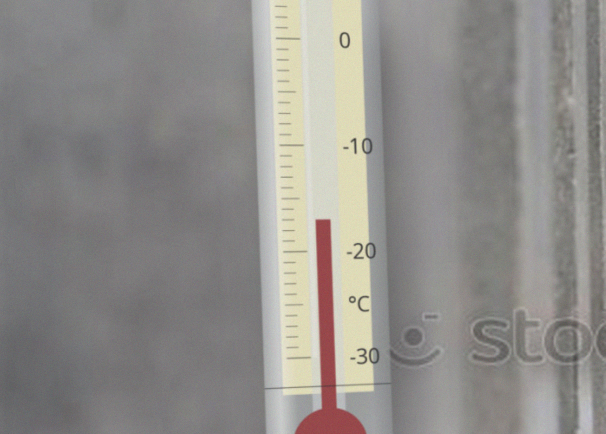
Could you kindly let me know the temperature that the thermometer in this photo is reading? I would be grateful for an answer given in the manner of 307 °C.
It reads -17 °C
